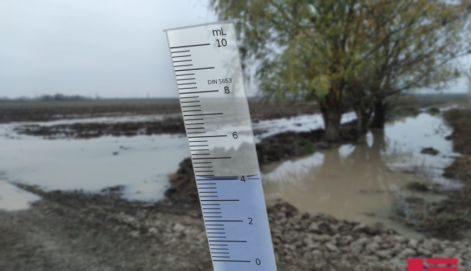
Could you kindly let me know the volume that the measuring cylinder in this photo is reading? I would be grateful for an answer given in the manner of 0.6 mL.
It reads 4 mL
